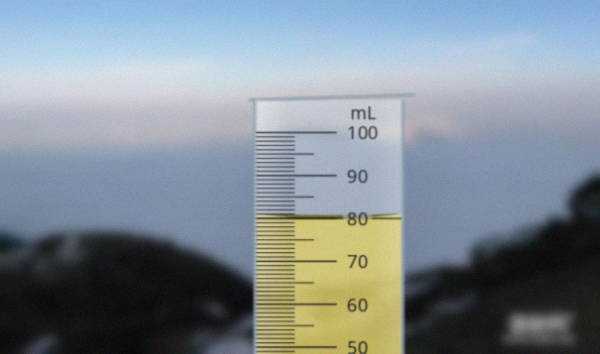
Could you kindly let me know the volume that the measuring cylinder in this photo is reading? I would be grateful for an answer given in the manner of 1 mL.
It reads 80 mL
